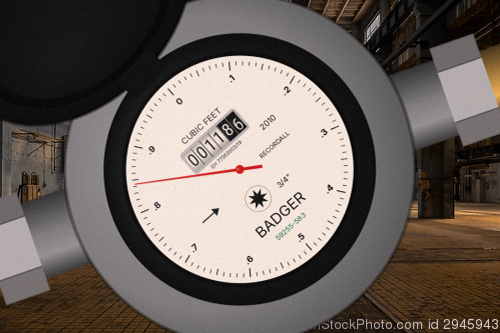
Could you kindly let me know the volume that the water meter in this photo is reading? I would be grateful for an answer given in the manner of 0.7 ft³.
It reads 1185.84 ft³
